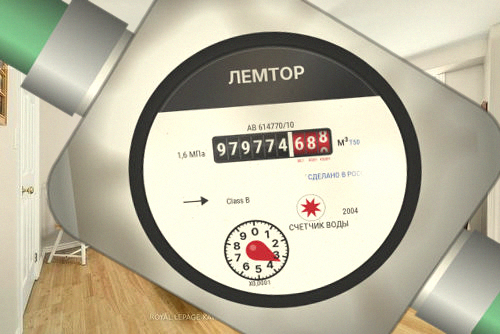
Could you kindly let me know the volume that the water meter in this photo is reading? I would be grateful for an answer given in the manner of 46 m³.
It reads 979774.6883 m³
